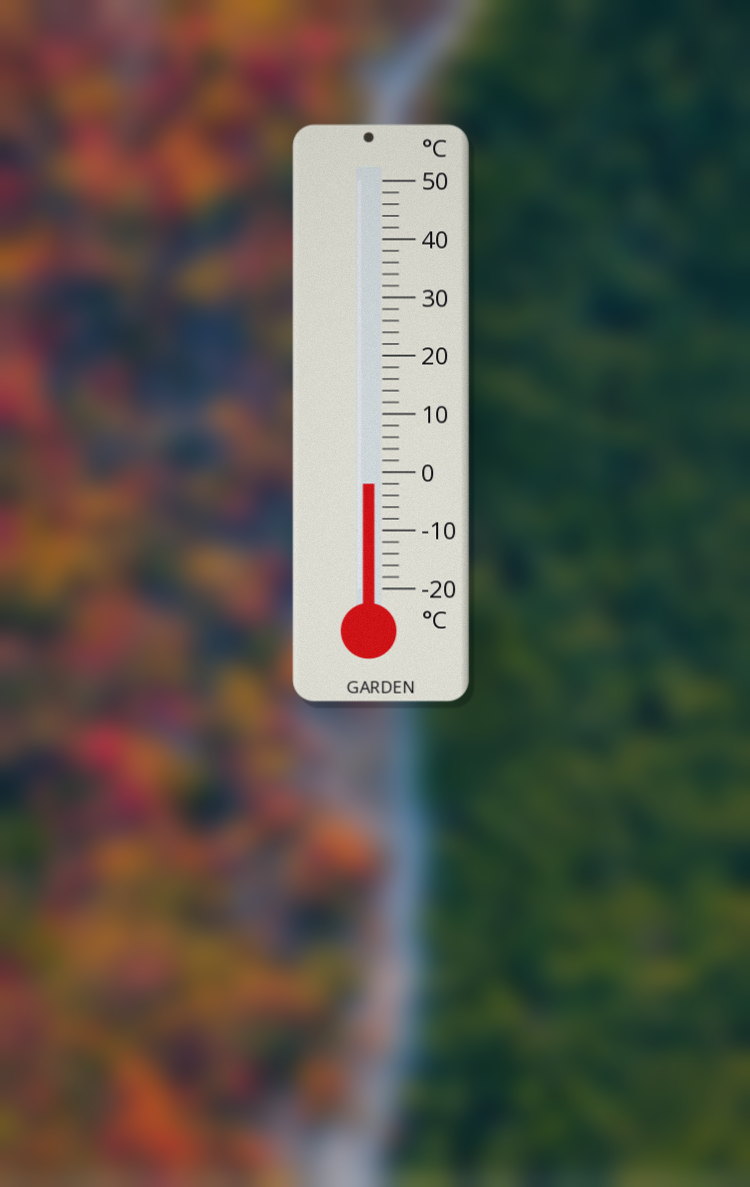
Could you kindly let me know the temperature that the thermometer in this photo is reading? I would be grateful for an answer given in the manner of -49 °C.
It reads -2 °C
